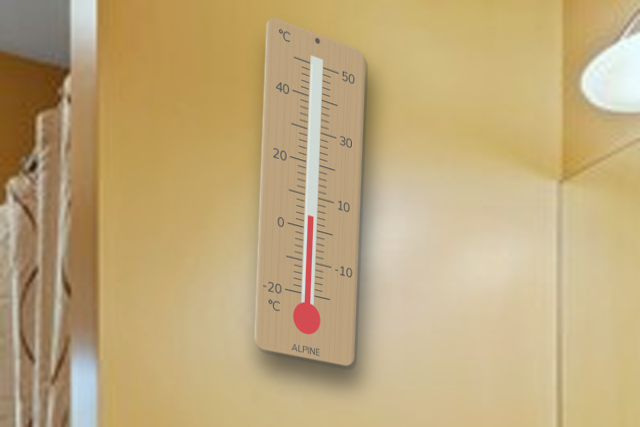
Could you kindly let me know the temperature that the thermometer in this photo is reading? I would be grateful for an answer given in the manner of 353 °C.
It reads 4 °C
